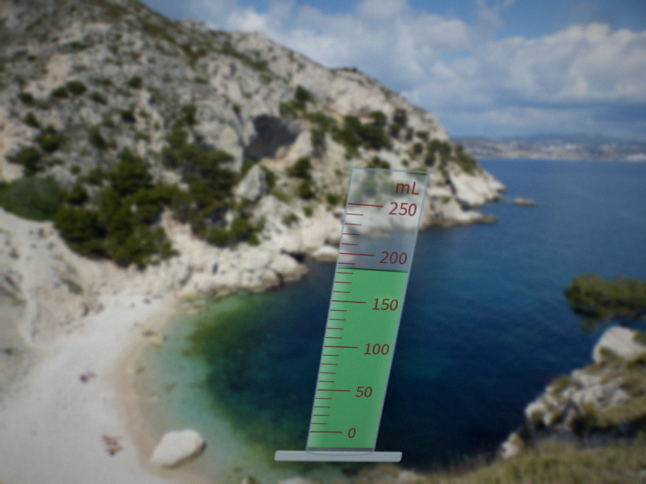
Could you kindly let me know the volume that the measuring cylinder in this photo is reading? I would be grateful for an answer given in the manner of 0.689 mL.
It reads 185 mL
